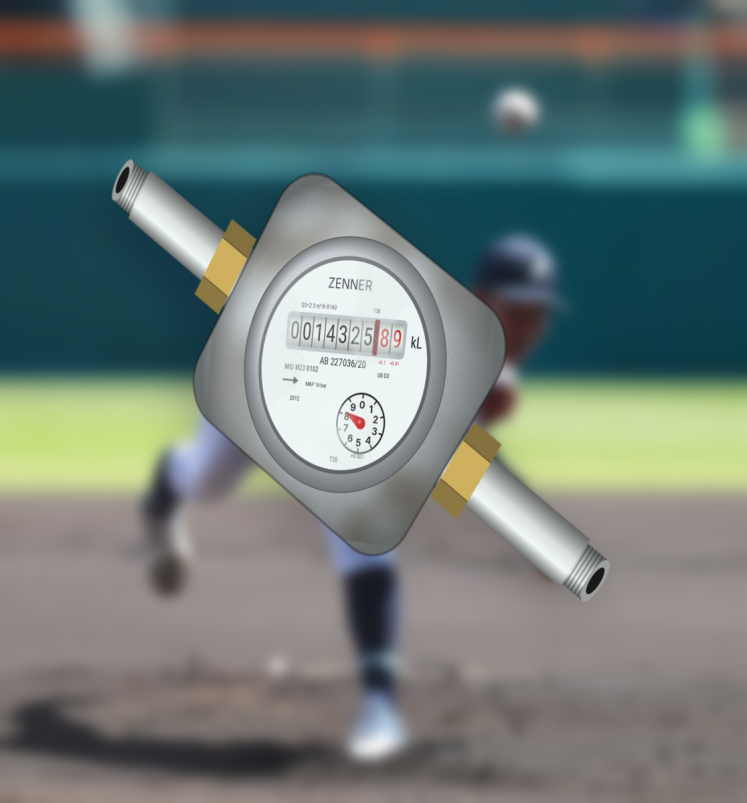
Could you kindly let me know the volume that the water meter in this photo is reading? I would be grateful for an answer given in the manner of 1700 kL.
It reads 14325.898 kL
